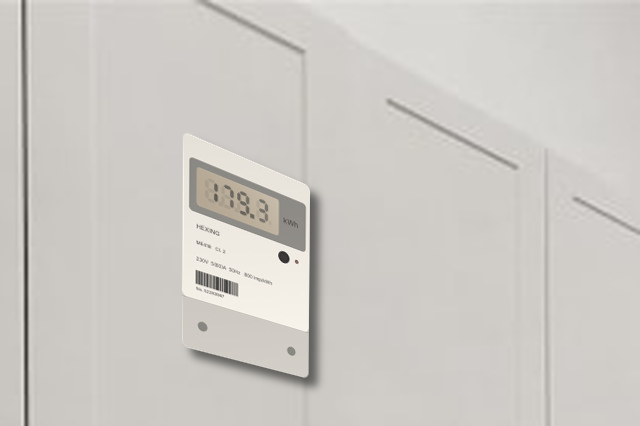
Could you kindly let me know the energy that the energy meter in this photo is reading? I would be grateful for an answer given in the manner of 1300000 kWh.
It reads 179.3 kWh
